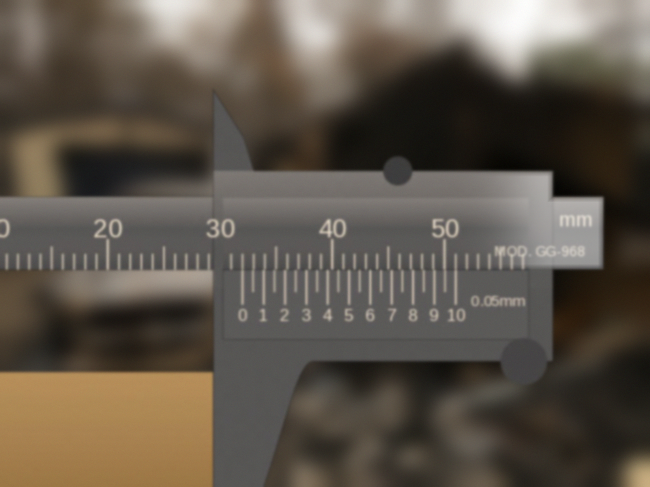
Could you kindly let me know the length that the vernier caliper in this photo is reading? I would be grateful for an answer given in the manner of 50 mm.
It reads 32.0 mm
